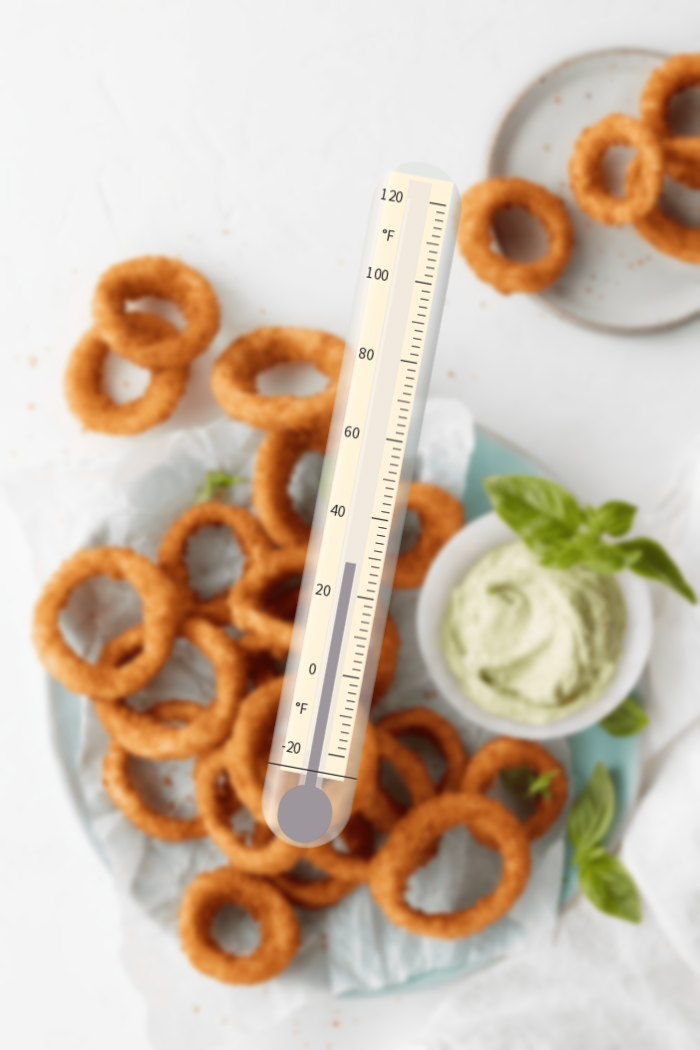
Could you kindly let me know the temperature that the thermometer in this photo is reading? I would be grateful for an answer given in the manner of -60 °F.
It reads 28 °F
